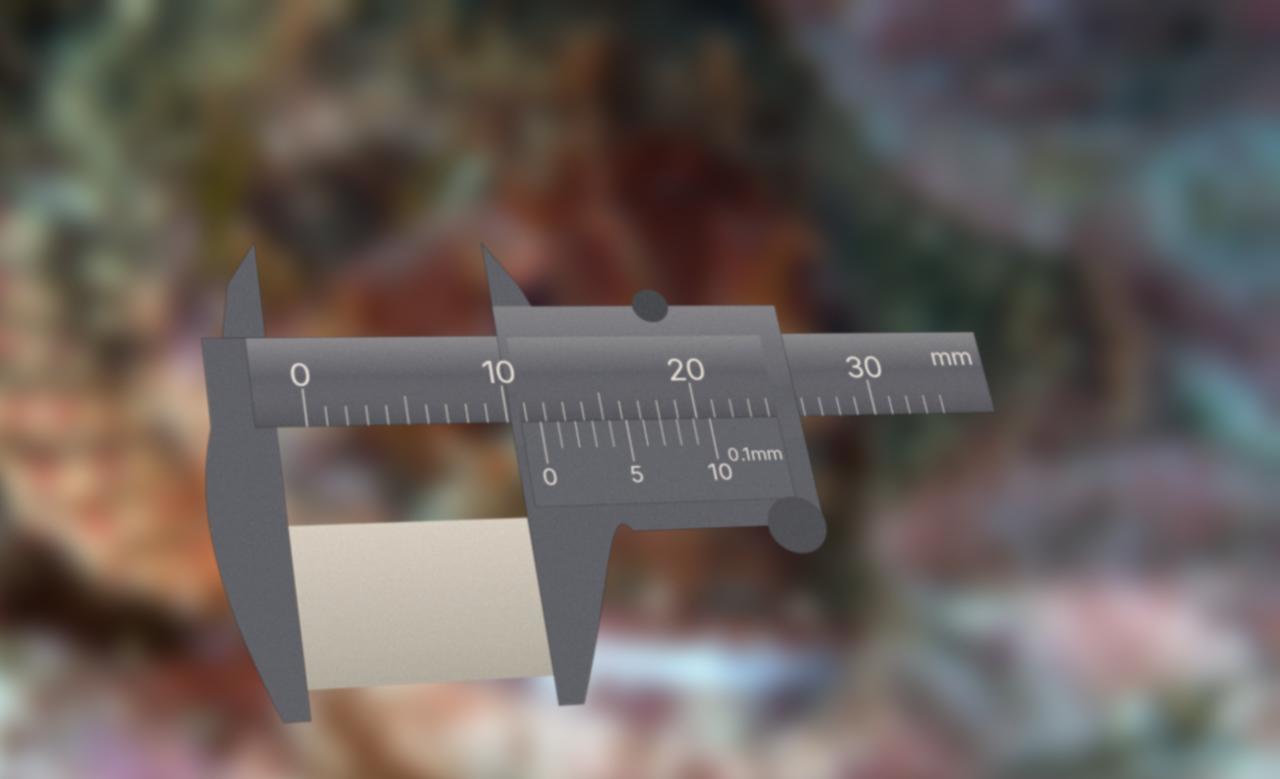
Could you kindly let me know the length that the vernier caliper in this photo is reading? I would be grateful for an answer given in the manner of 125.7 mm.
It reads 11.7 mm
